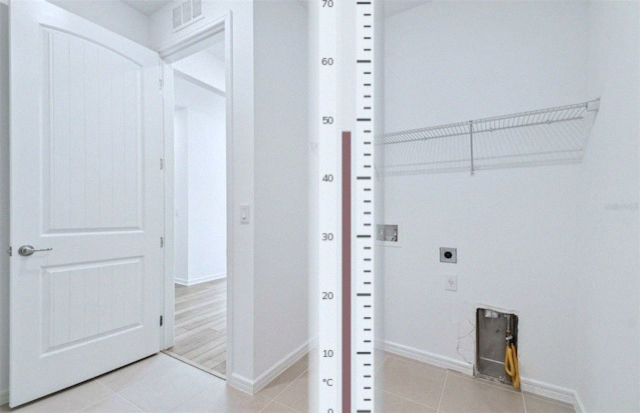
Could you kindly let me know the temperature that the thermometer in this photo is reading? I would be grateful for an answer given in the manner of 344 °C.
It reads 48 °C
